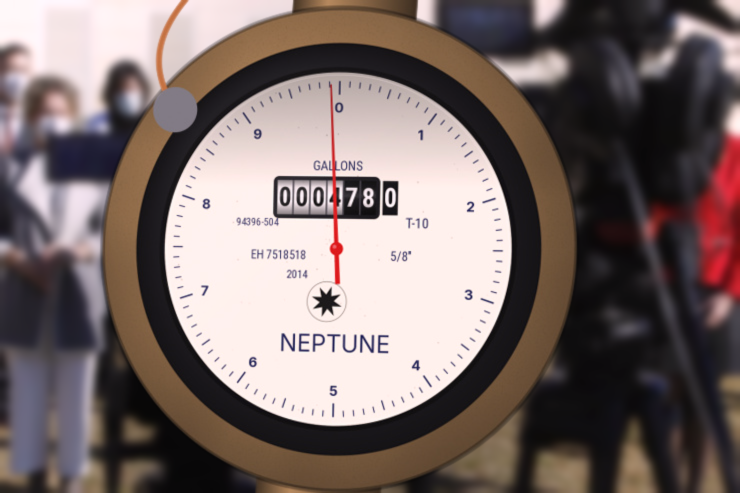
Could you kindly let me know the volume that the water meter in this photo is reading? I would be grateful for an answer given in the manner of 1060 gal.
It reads 4779.9 gal
